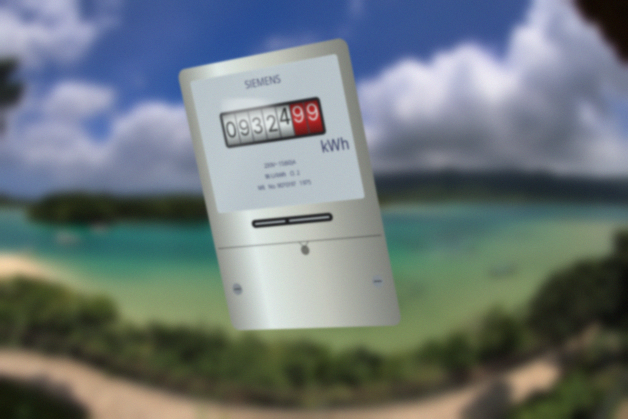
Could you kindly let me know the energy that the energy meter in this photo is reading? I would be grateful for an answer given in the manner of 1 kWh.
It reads 9324.99 kWh
